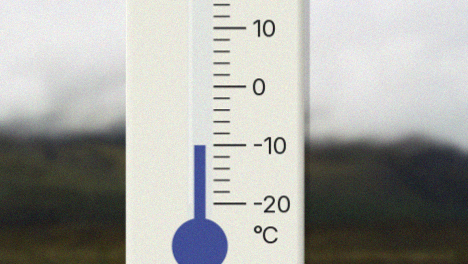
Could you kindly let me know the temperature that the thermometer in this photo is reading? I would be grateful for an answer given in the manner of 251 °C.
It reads -10 °C
